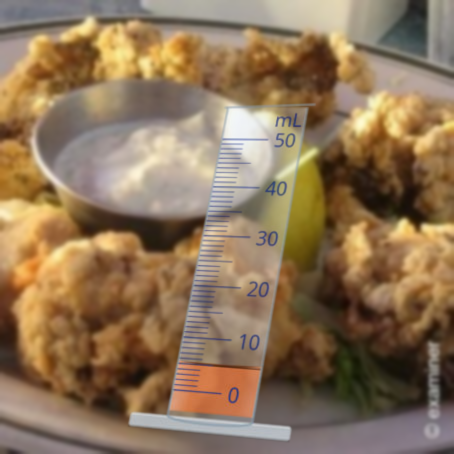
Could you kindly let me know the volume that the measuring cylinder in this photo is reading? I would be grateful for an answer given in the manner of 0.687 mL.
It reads 5 mL
